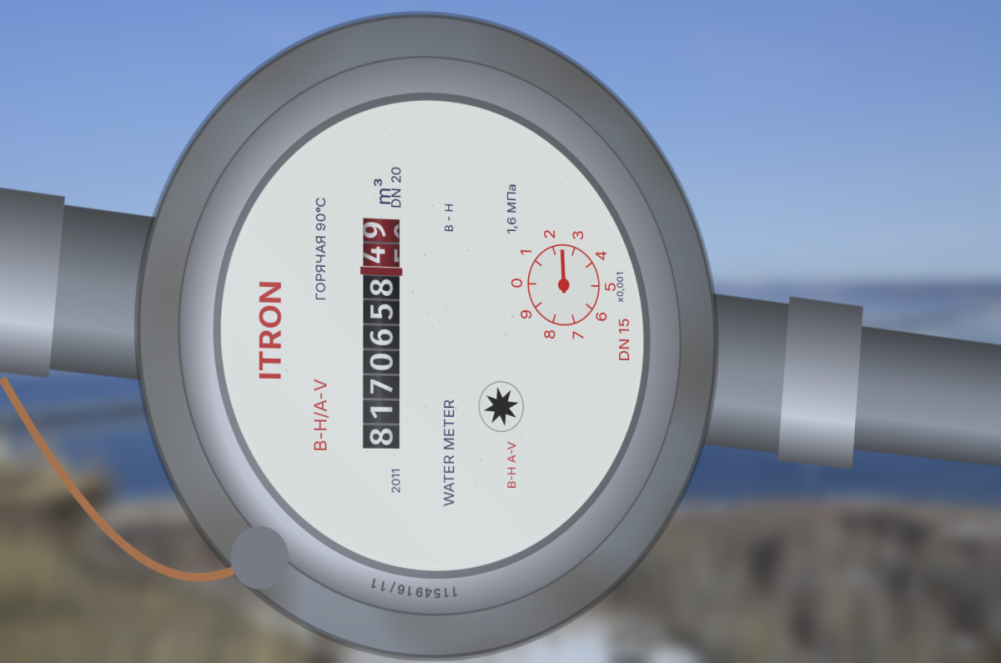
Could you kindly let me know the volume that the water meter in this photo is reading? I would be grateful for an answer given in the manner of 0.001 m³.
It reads 8170658.492 m³
